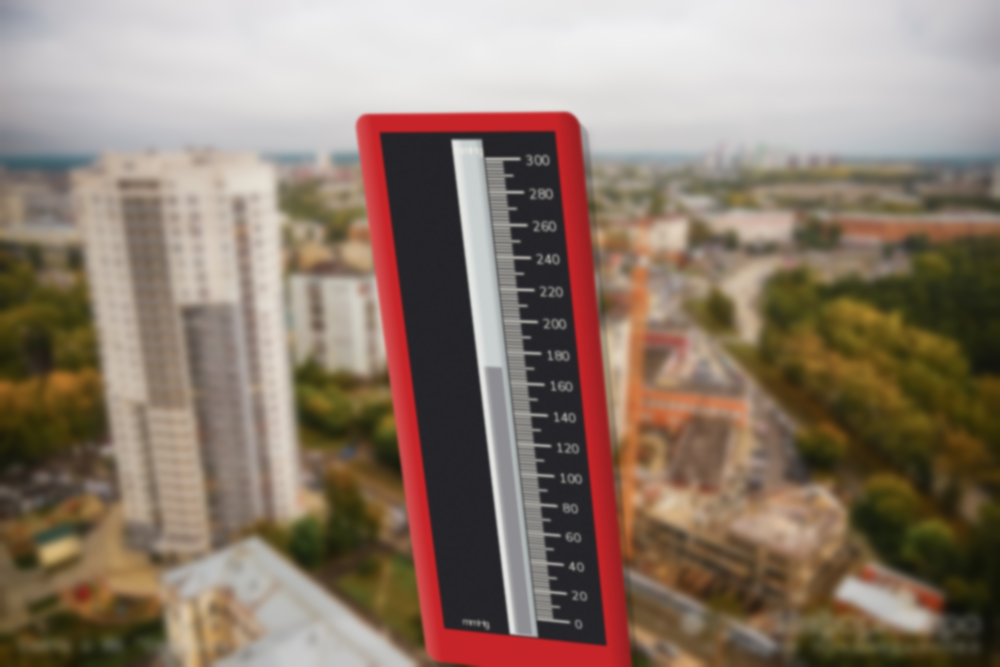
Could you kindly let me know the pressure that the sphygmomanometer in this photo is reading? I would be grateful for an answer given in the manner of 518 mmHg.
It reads 170 mmHg
